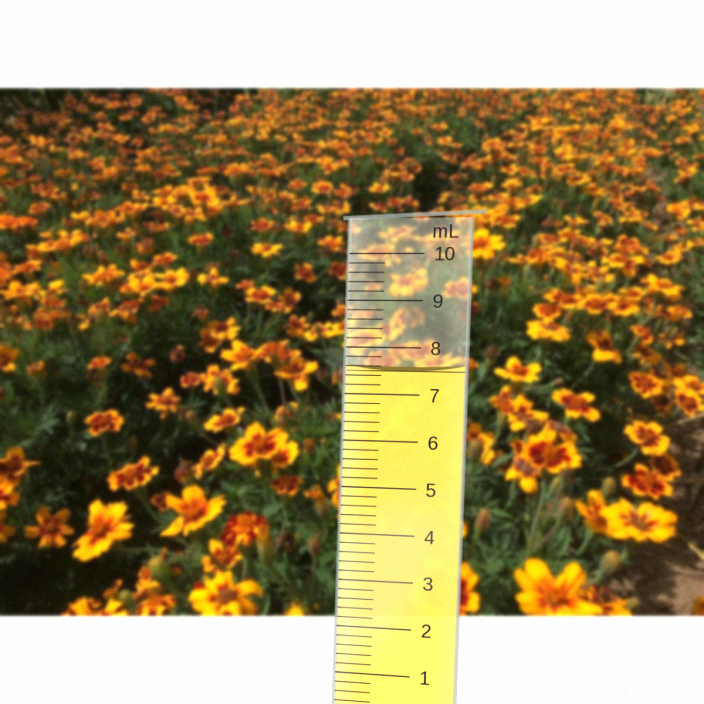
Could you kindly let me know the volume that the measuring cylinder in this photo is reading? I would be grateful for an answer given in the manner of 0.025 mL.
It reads 7.5 mL
